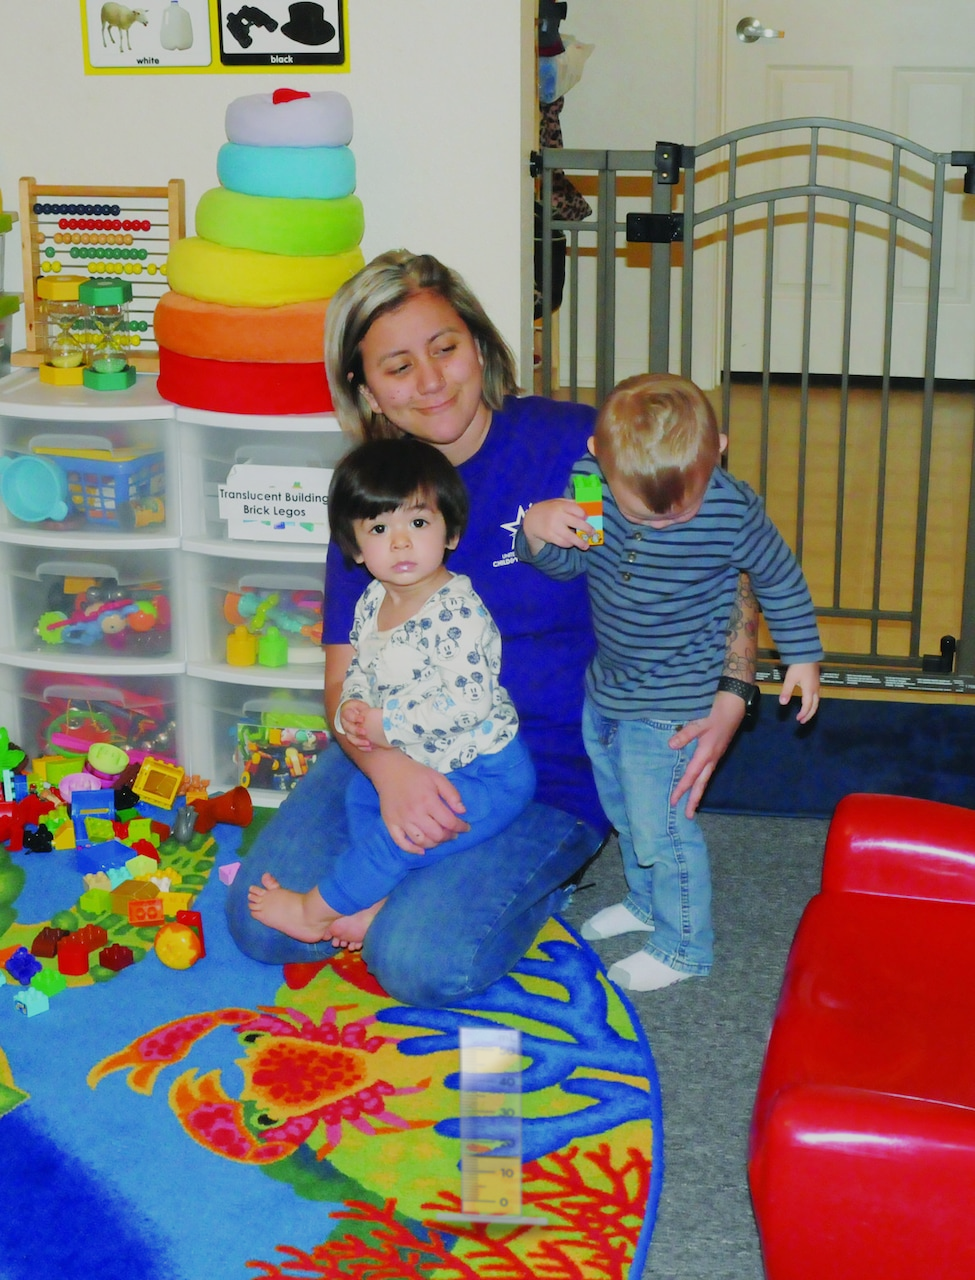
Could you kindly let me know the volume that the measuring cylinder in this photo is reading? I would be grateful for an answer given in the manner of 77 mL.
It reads 15 mL
